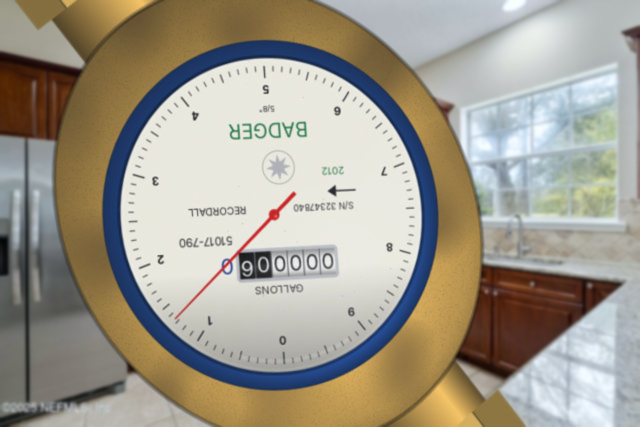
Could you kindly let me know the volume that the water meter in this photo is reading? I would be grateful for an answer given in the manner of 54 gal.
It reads 61.3 gal
